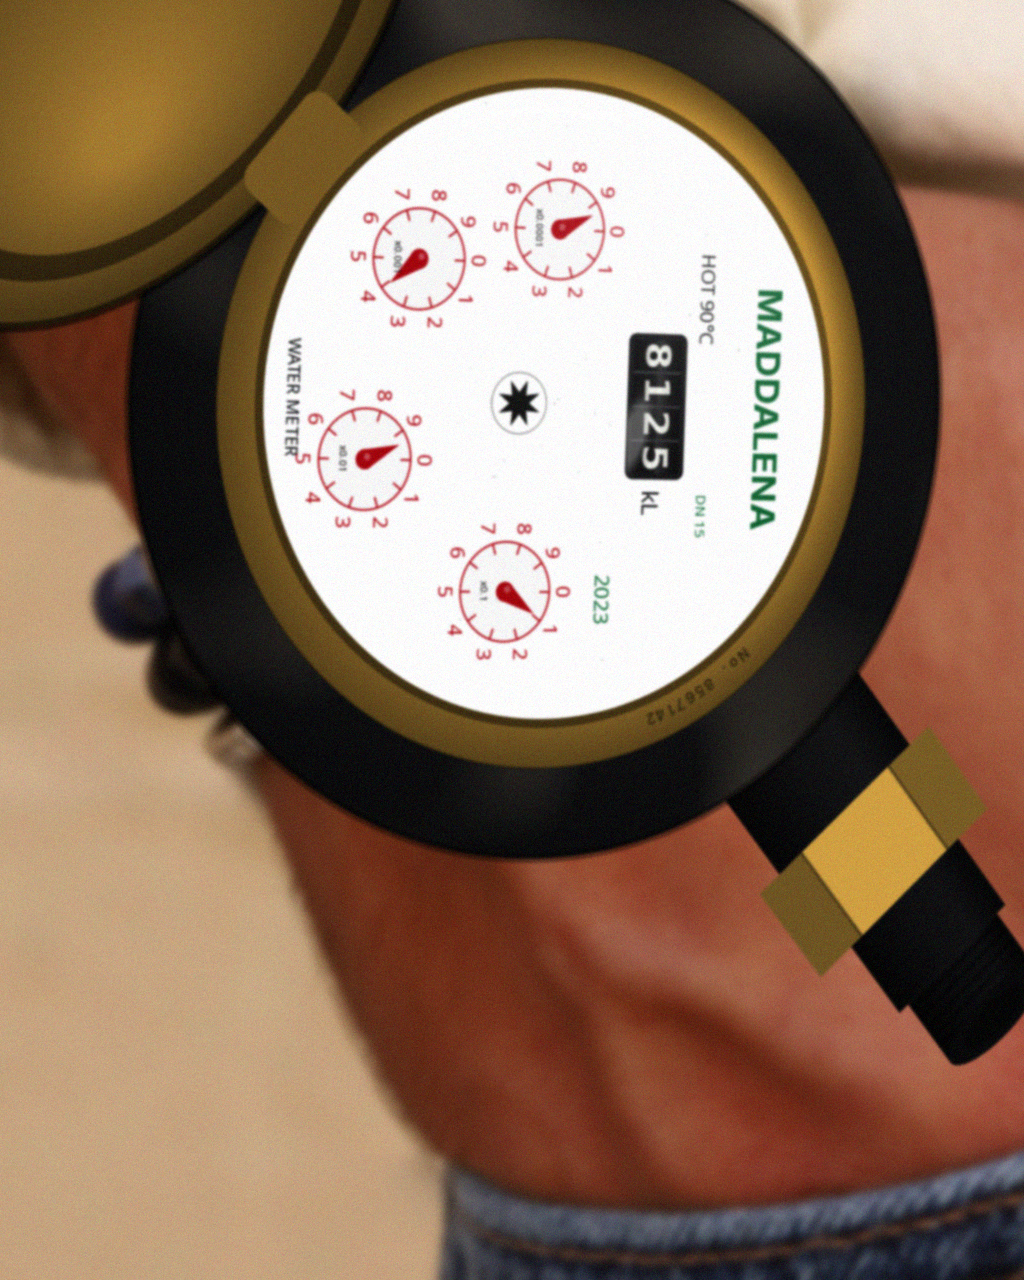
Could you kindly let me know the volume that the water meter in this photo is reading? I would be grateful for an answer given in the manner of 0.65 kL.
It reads 8125.0939 kL
